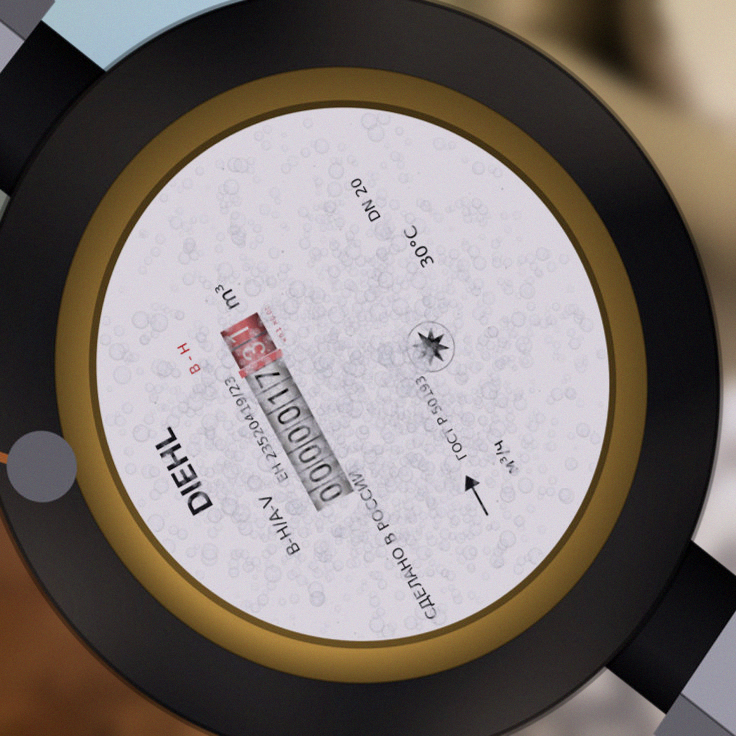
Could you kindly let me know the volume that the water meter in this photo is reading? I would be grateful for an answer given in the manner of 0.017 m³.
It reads 17.31 m³
